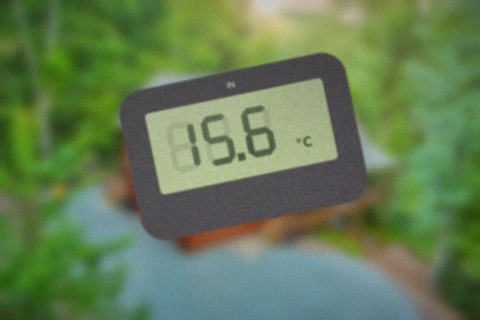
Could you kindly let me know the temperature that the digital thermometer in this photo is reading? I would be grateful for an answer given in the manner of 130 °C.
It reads 15.6 °C
